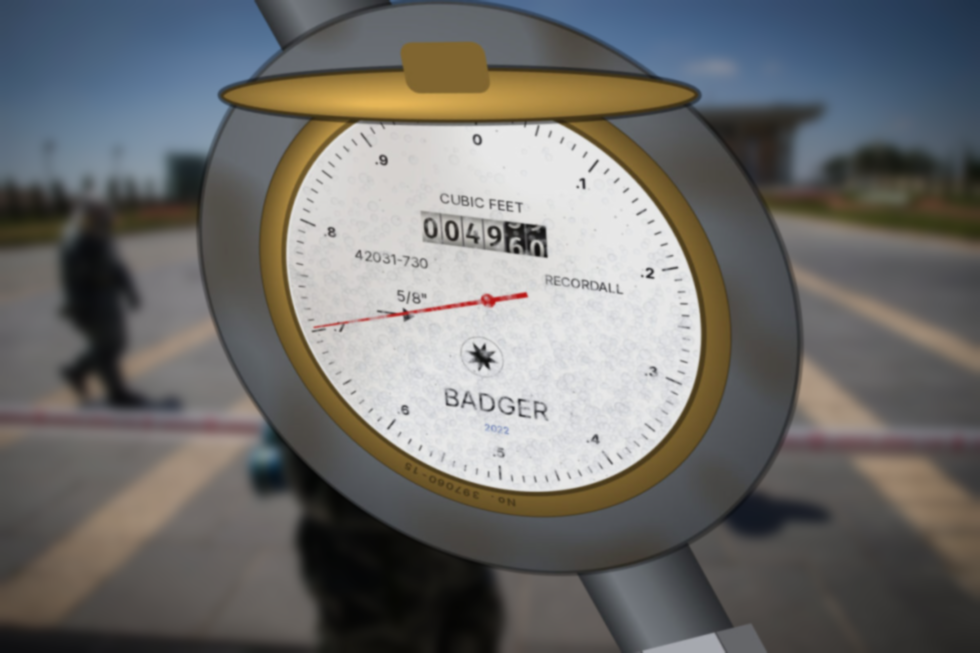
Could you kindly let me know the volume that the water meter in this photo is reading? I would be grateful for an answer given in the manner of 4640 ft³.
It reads 4959.70 ft³
